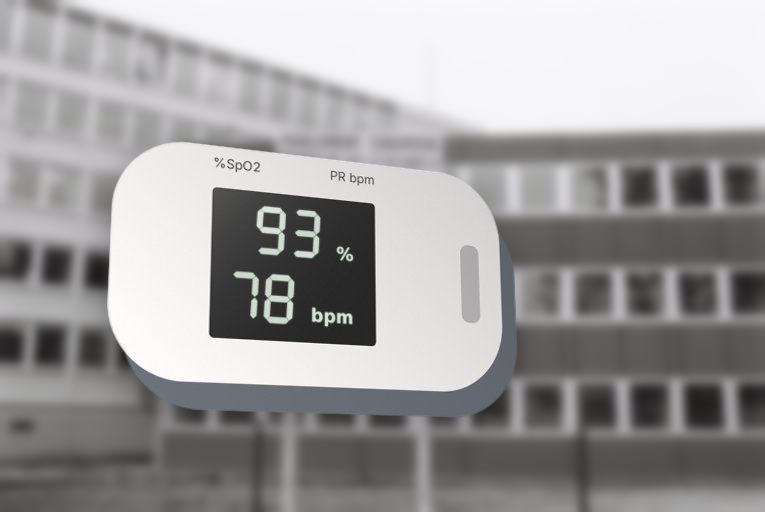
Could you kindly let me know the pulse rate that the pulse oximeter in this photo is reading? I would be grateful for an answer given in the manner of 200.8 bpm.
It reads 78 bpm
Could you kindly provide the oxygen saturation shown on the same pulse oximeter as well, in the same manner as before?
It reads 93 %
